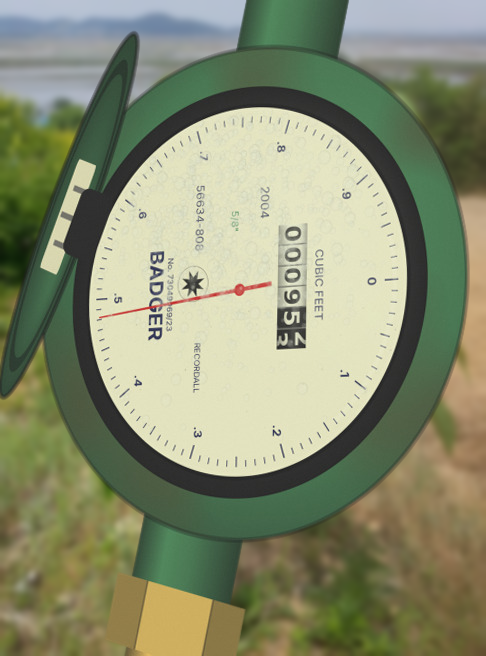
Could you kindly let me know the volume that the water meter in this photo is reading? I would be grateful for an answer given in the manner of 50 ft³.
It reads 952.48 ft³
